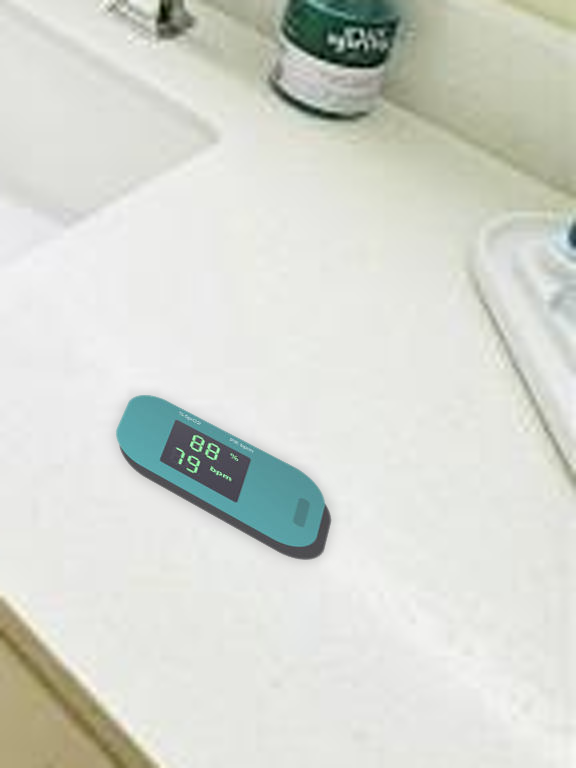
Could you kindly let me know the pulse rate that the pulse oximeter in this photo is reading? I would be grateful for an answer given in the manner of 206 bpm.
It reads 79 bpm
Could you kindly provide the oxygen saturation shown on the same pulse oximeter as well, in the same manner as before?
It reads 88 %
